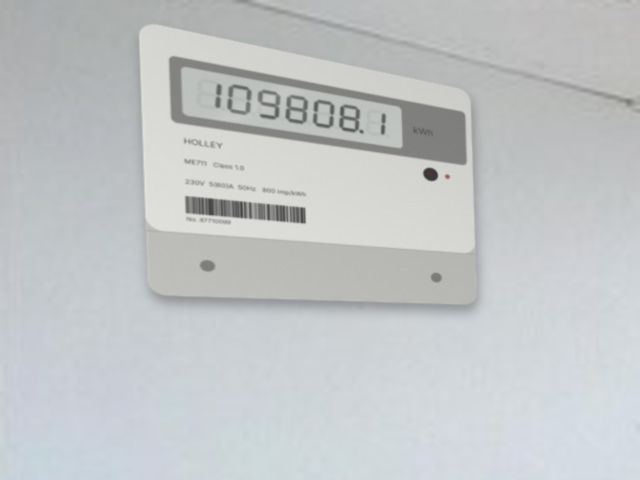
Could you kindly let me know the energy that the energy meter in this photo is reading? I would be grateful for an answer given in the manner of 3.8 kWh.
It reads 109808.1 kWh
